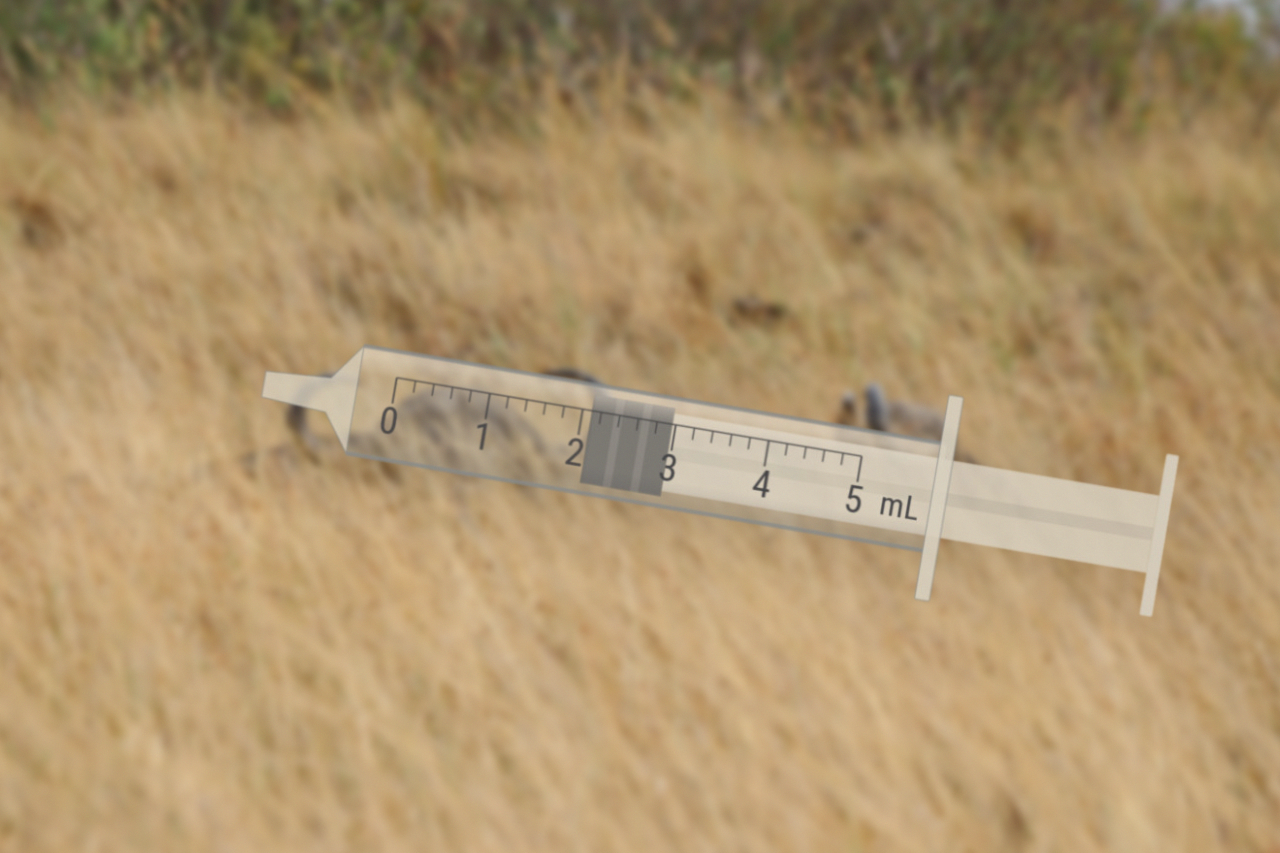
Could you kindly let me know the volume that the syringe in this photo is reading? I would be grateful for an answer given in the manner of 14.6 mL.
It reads 2.1 mL
